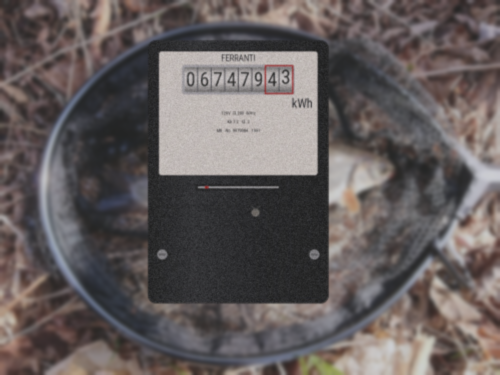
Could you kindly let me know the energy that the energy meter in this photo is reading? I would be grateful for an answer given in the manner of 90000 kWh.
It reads 67479.43 kWh
